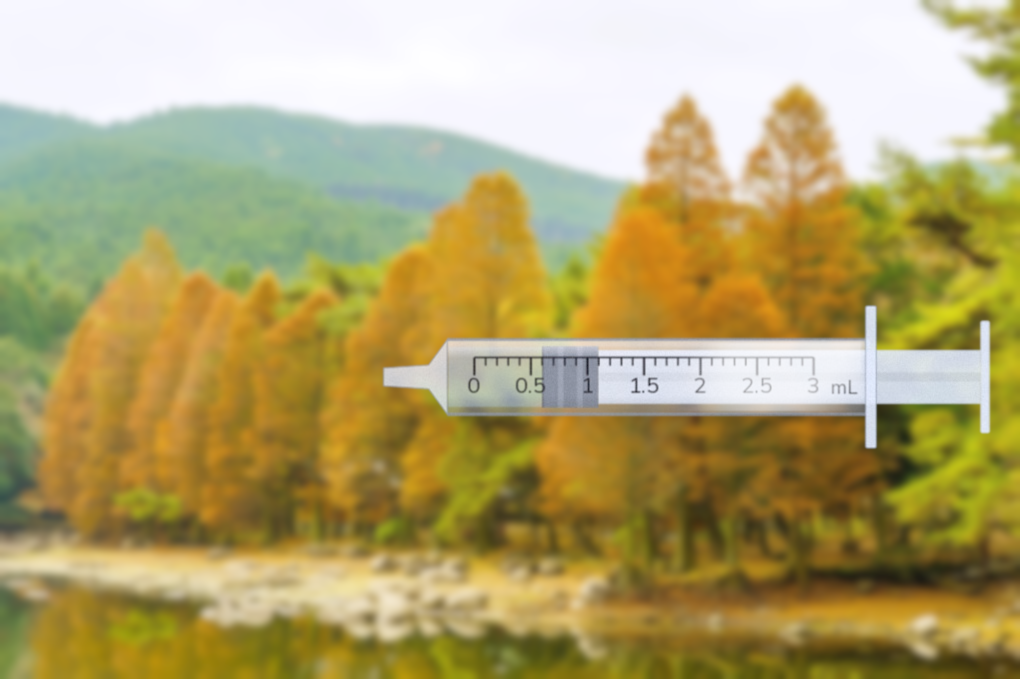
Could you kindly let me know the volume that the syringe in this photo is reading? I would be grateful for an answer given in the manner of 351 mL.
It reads 0.6 mL
